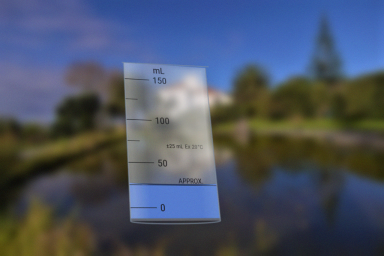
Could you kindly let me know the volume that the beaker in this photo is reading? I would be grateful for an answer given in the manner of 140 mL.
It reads 25 mL
